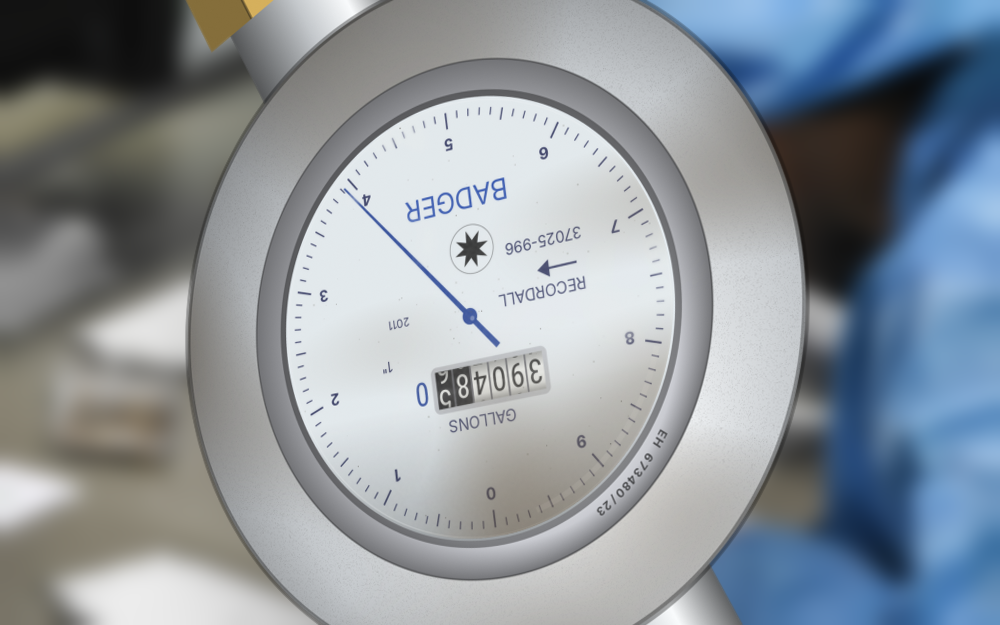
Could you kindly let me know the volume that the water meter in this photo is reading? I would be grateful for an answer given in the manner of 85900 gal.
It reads 3904853.9 gal
